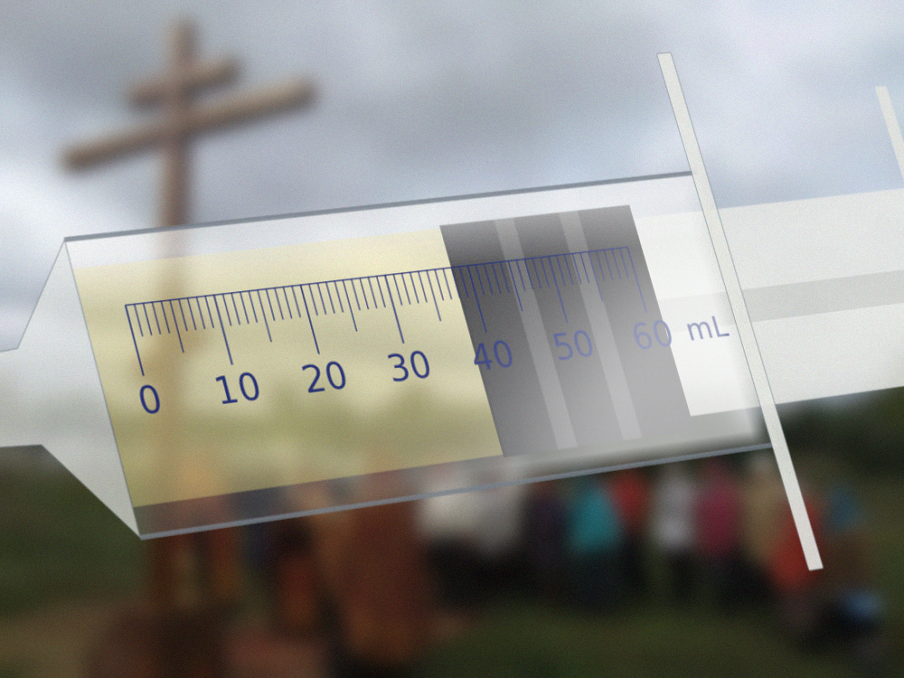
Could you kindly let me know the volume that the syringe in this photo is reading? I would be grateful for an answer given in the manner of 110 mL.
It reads 38 mL
